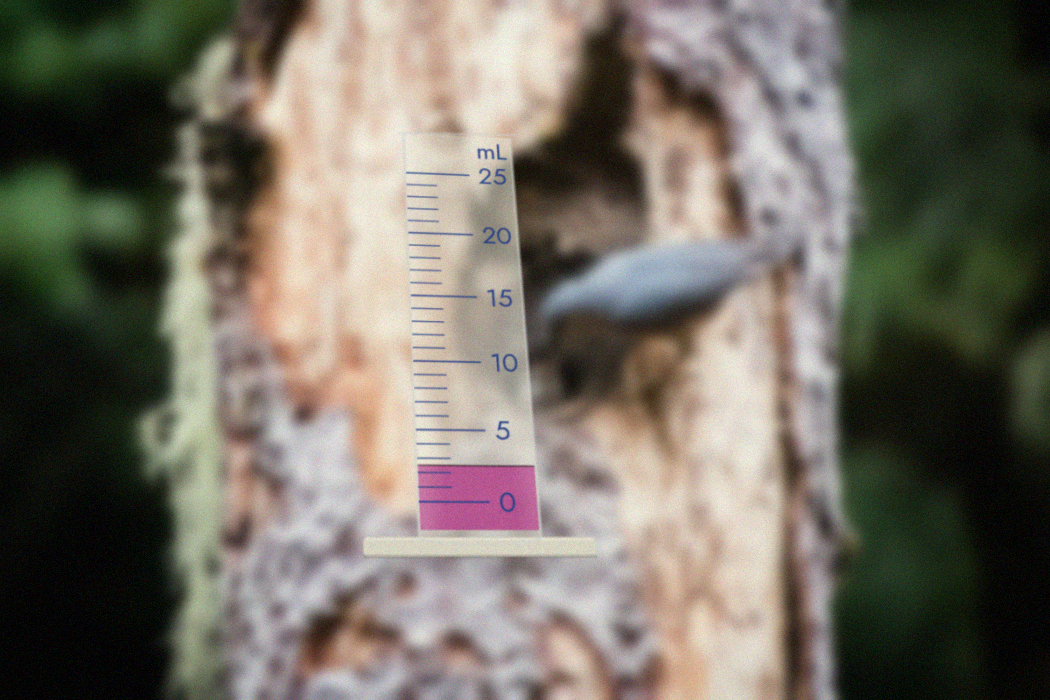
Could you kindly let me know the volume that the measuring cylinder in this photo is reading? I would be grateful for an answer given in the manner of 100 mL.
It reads 2.5 mL
